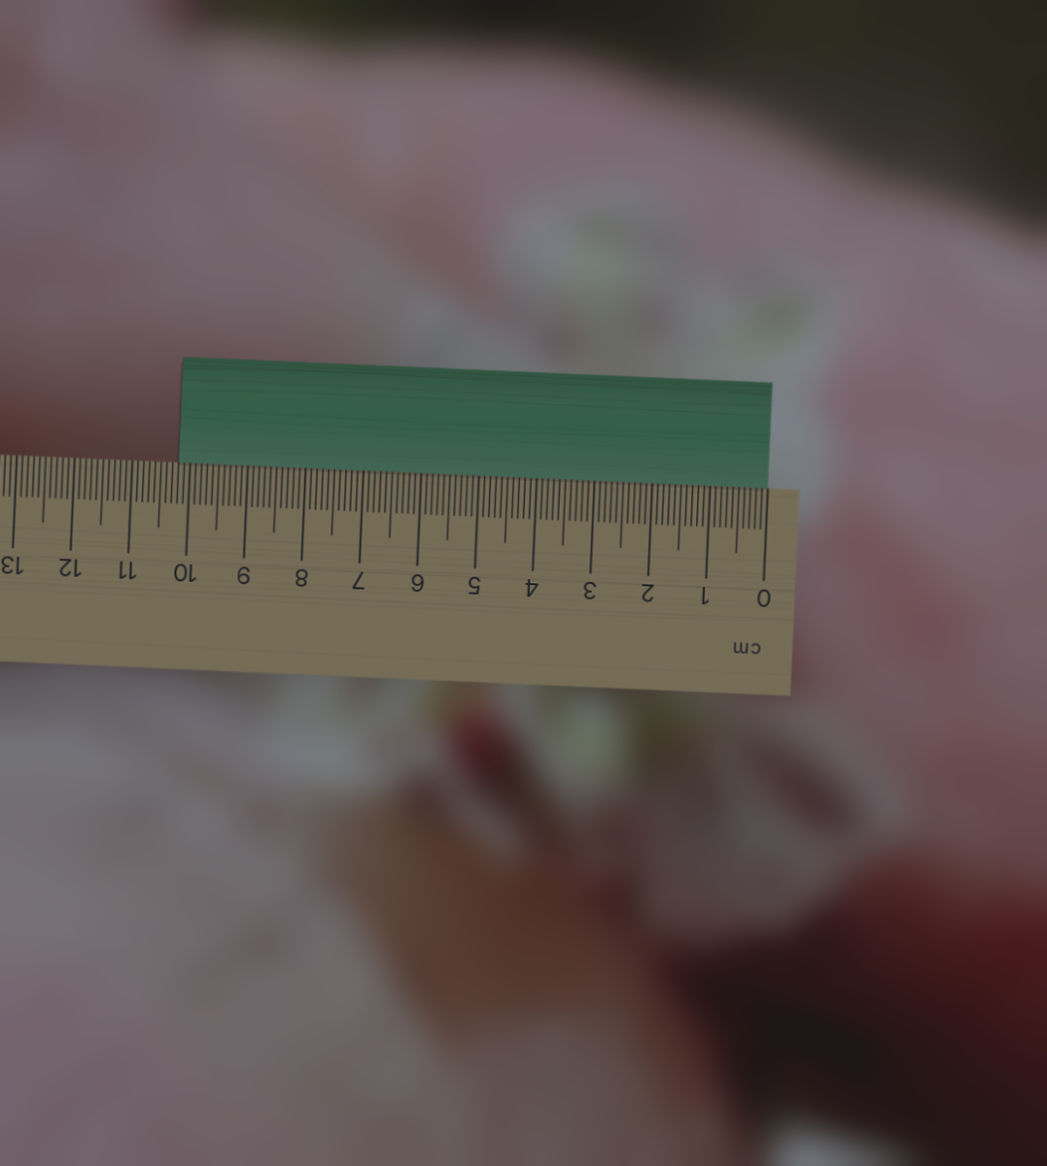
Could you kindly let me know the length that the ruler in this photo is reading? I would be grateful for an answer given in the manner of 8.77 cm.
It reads 10.2 cm
